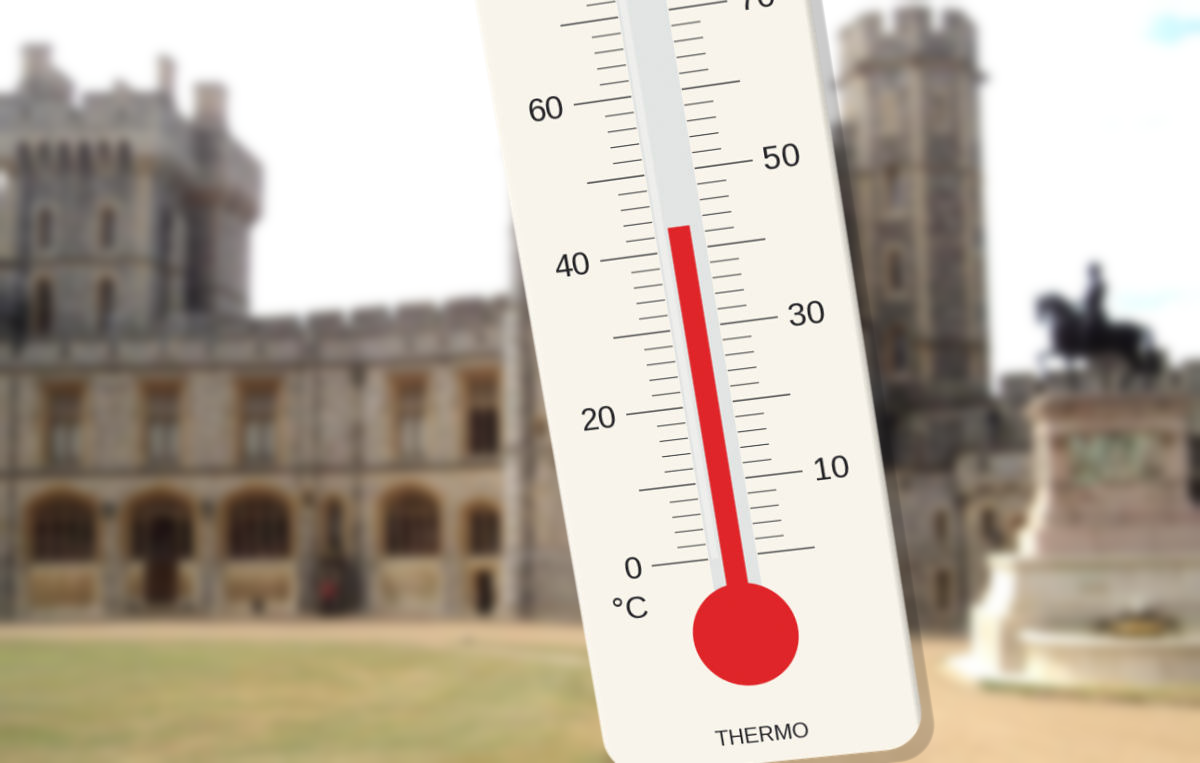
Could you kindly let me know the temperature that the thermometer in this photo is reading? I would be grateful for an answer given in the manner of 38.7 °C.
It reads 43 °C
